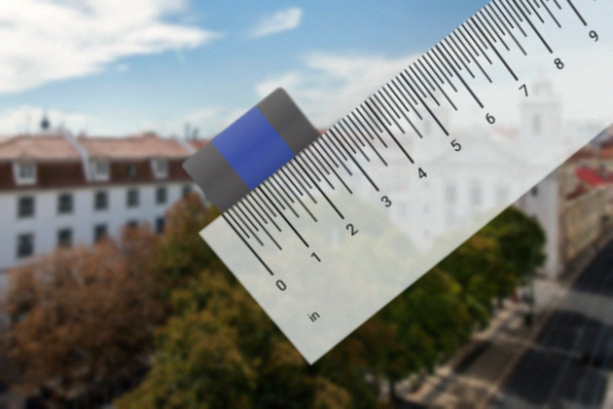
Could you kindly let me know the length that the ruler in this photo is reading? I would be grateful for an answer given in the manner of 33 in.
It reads 2.75 in
